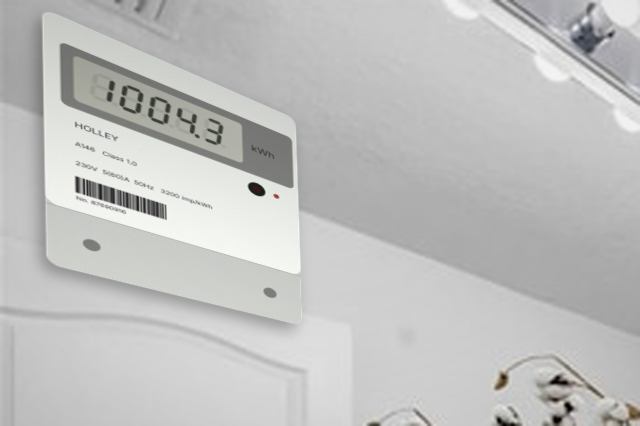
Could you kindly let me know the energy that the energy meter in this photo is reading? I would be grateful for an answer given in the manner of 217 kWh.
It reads 1004.3 kWh
